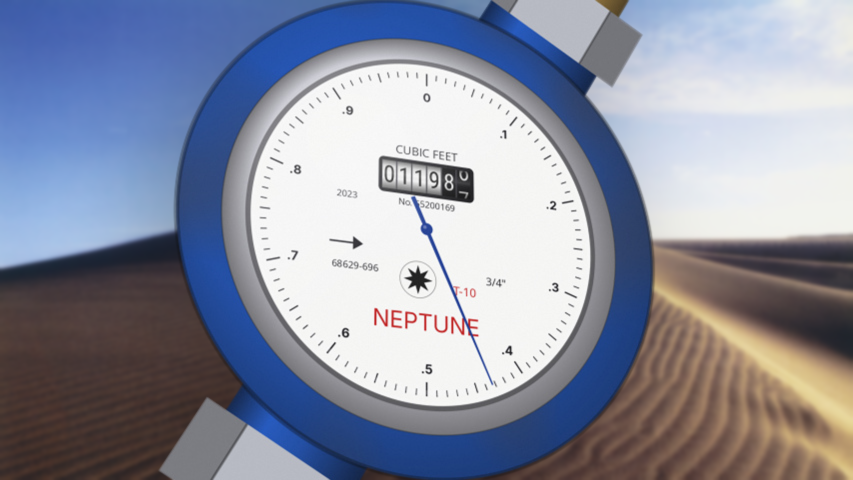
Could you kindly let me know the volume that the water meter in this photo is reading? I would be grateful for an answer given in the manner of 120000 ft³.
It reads 11986.43 ft³
